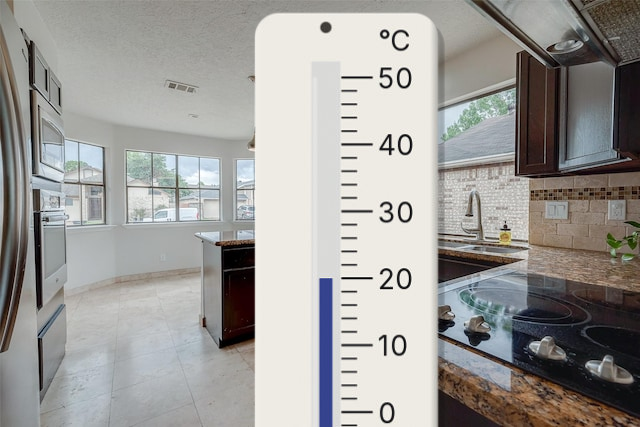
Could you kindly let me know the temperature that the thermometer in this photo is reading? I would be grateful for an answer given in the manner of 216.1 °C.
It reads 20 °C
